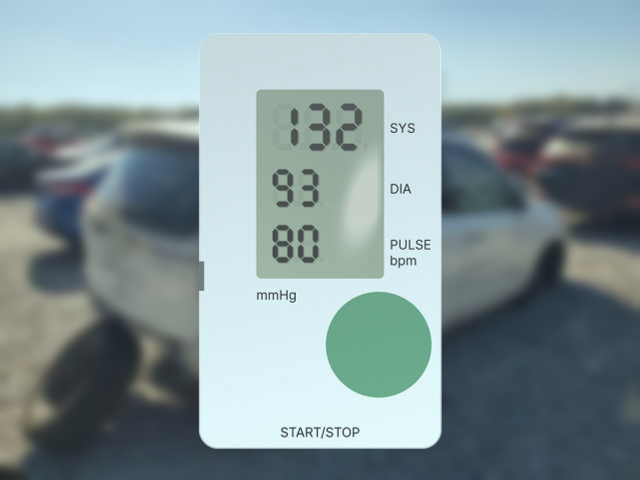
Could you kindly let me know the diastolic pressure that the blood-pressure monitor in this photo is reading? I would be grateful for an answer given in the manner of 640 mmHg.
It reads 93 mmHg
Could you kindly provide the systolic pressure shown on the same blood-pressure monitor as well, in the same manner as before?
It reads 132 mmHg
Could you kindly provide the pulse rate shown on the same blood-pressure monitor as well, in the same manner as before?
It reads 80 bpm
